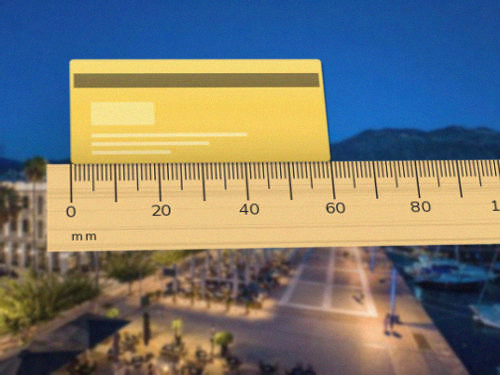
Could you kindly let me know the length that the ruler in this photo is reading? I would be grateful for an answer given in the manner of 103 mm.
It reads 60 mm
